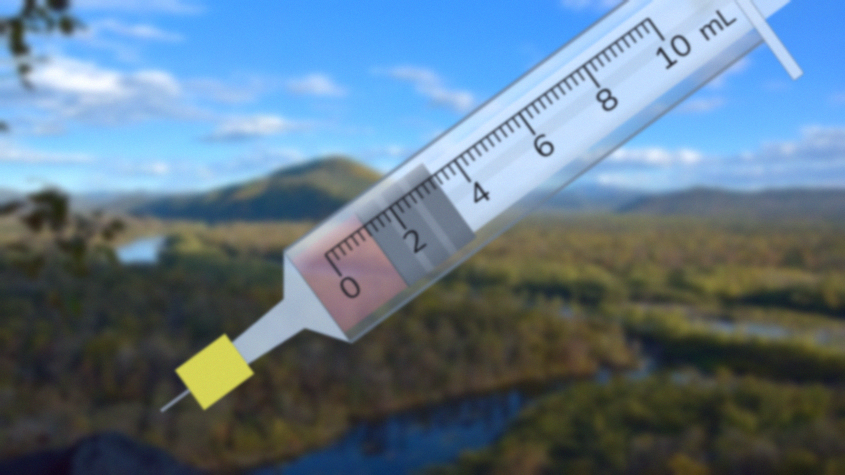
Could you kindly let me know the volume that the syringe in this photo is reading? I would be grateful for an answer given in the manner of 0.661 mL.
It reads 1.2 mL
